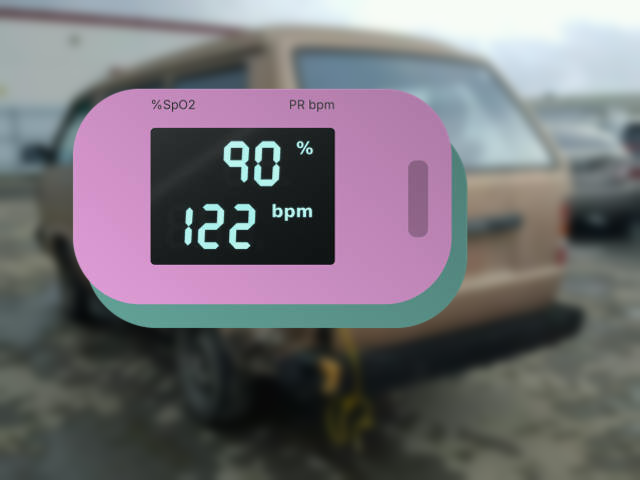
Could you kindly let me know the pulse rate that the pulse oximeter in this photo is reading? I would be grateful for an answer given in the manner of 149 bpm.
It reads 122 bpm
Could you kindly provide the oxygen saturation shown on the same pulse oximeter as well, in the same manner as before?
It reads 90 %
